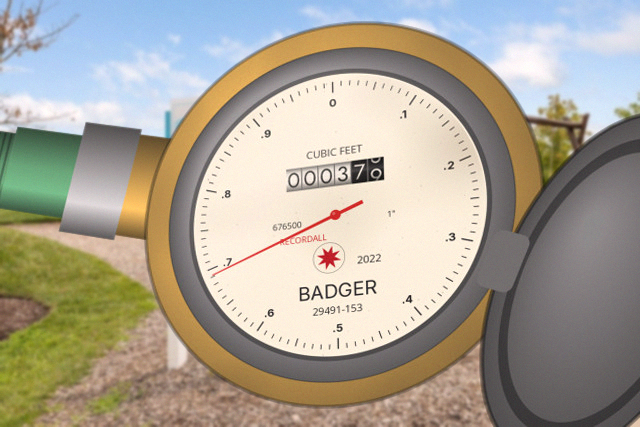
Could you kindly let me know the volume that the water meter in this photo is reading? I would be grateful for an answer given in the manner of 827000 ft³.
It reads 378.69 ft³
